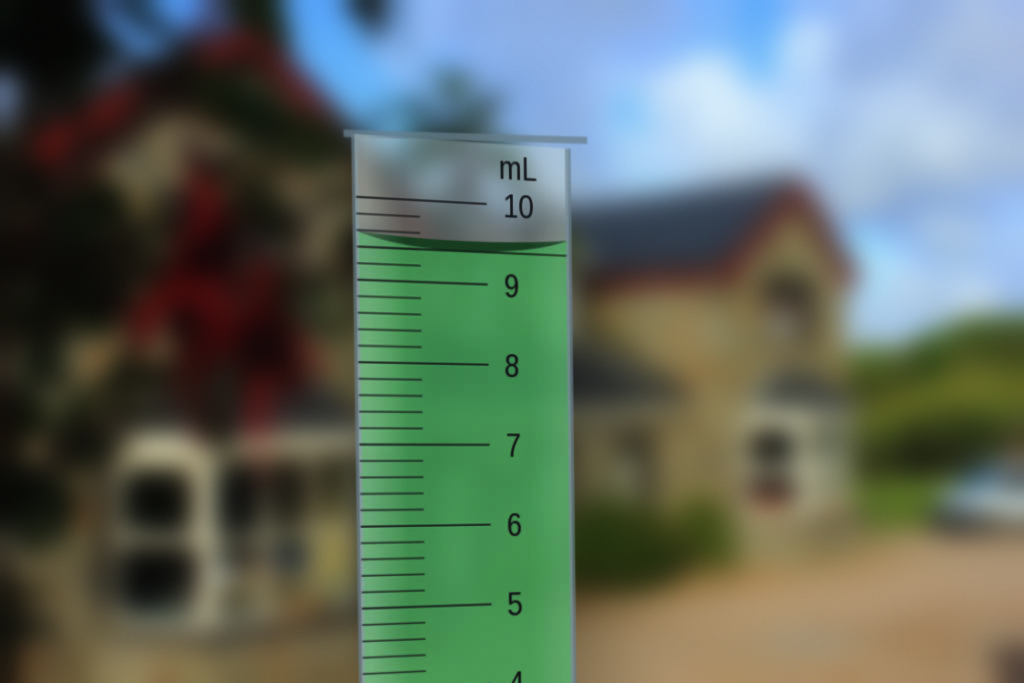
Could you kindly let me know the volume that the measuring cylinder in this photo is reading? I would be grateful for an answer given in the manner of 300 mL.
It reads 9.4 mL
